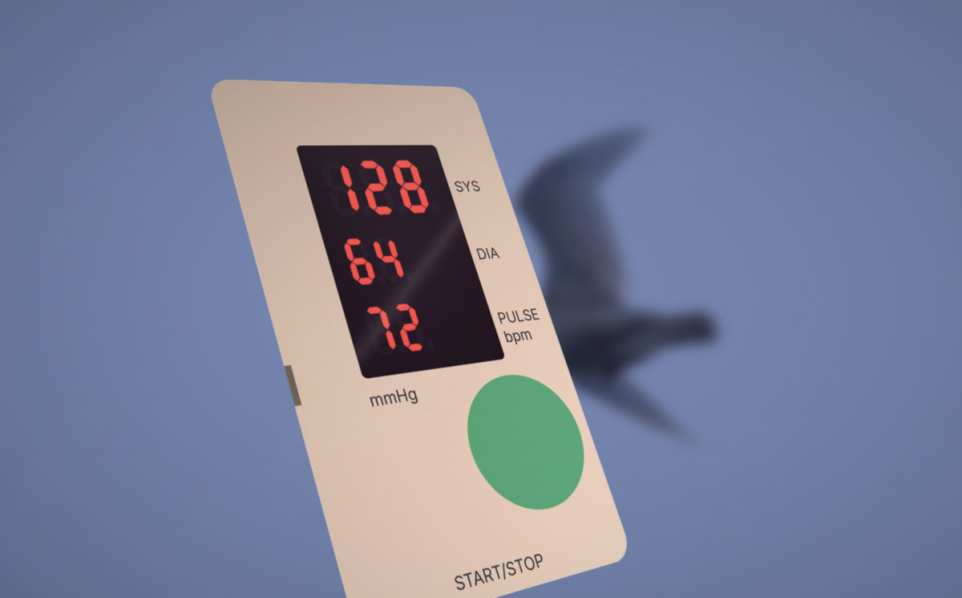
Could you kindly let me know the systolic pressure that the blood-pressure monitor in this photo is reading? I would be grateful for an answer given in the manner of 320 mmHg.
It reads 128 mmHg
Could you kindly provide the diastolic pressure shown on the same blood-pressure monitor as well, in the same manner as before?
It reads 64 mmHg
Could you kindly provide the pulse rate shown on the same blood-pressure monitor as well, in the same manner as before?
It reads 72 bpm
